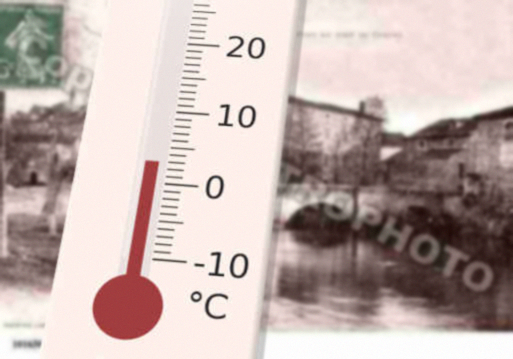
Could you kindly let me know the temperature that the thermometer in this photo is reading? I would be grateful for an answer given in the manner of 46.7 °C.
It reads 3 °C
